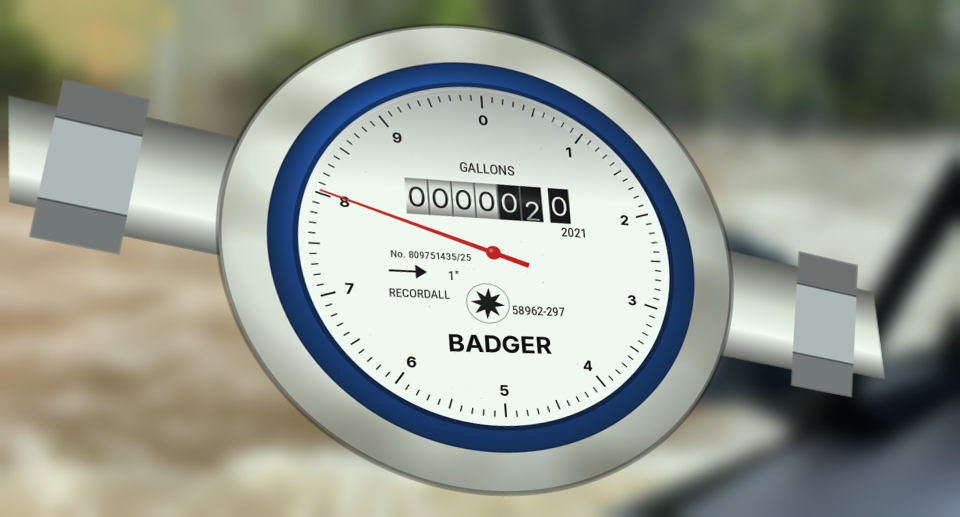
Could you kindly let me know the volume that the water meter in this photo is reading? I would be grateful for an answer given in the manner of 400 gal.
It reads 18.0 gal
